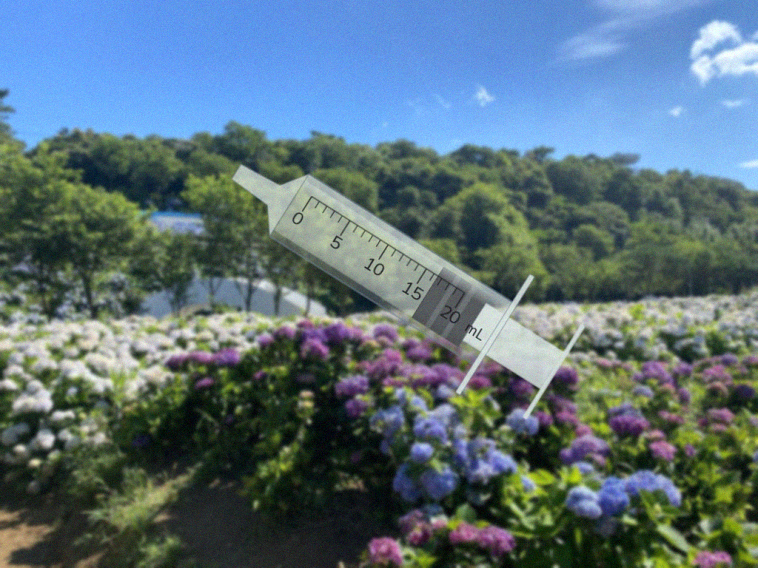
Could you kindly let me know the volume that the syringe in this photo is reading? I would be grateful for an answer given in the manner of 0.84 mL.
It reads 16.5 mL
